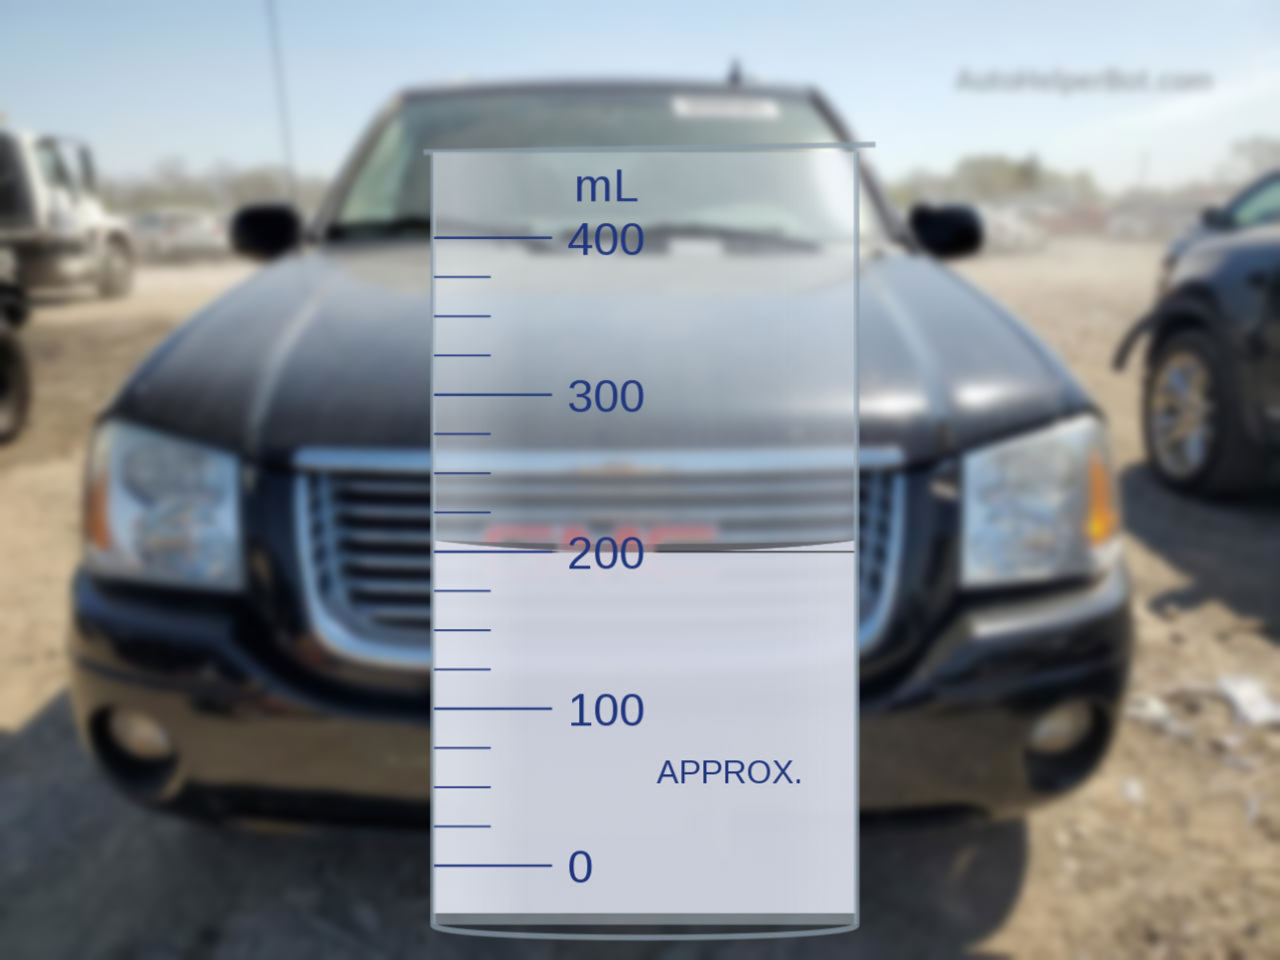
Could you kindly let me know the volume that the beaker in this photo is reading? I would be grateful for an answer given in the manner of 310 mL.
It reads 200 mL
